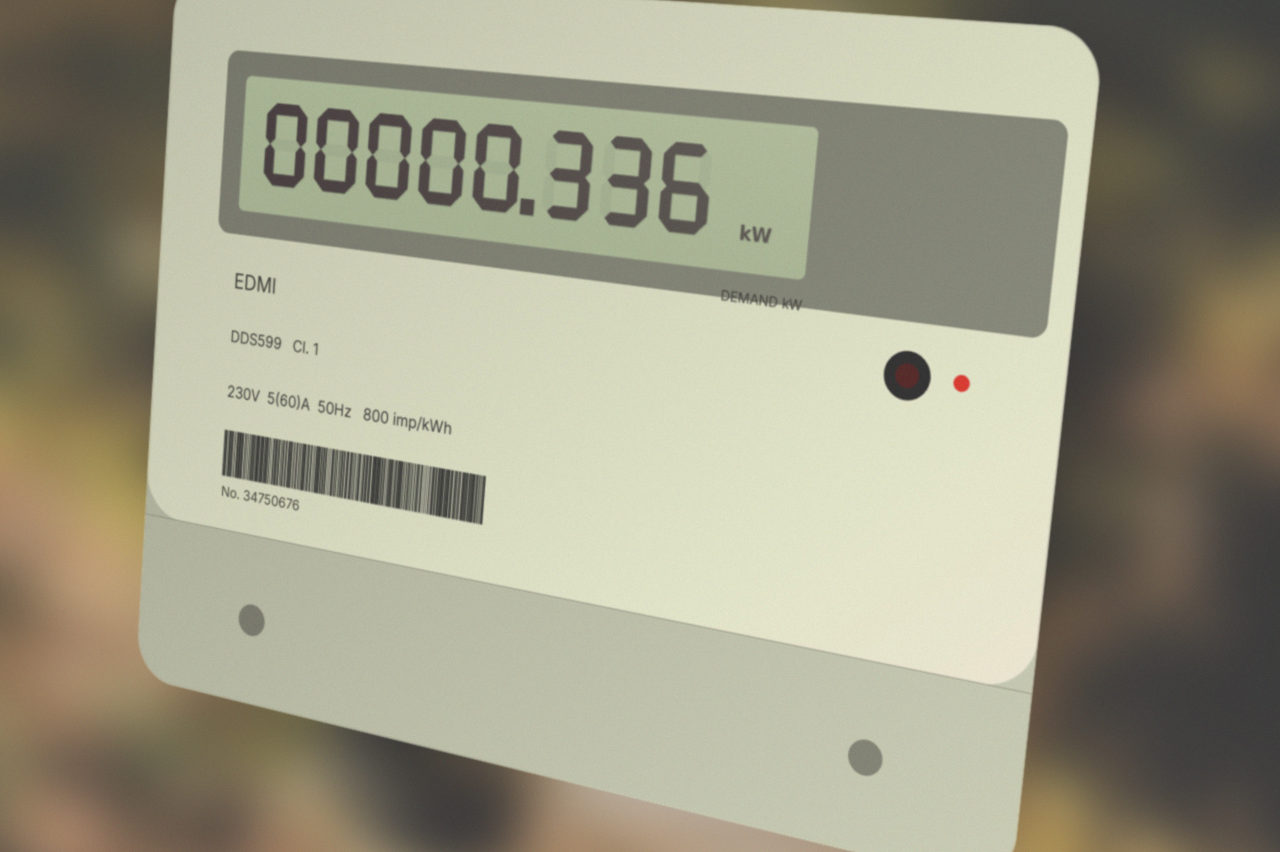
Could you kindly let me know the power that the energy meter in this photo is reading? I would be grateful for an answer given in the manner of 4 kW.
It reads 0.336 kW
